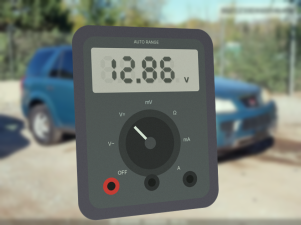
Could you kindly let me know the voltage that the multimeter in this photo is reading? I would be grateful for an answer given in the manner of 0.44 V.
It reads 12.86 V
